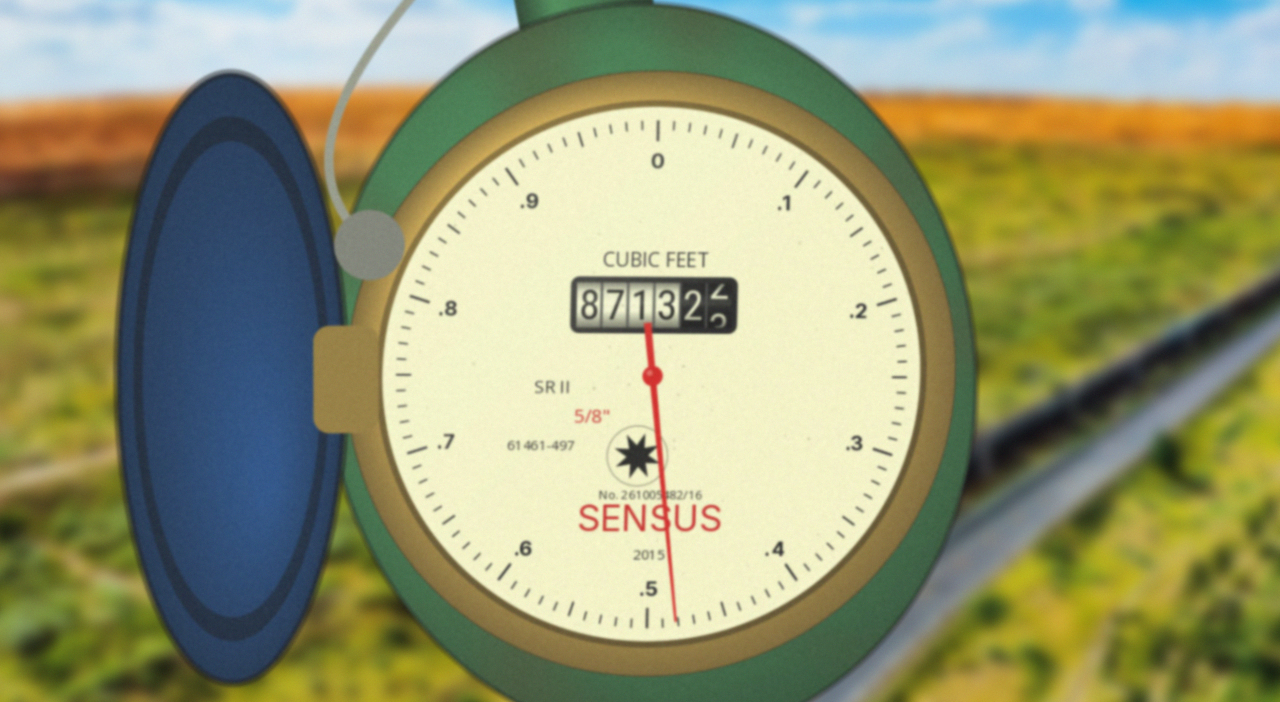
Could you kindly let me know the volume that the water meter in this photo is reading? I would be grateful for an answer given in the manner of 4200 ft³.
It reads 871322.48 ft³
